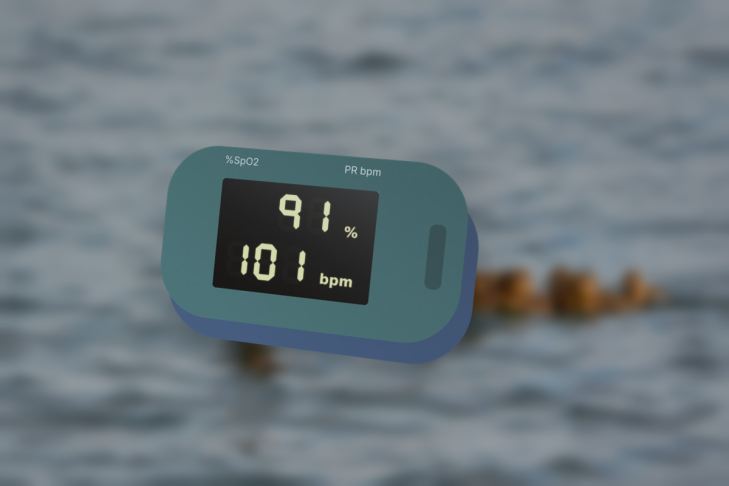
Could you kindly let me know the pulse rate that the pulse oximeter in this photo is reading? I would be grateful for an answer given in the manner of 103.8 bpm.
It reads 101 bpm
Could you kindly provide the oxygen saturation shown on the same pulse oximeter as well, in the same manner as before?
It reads 91 %
